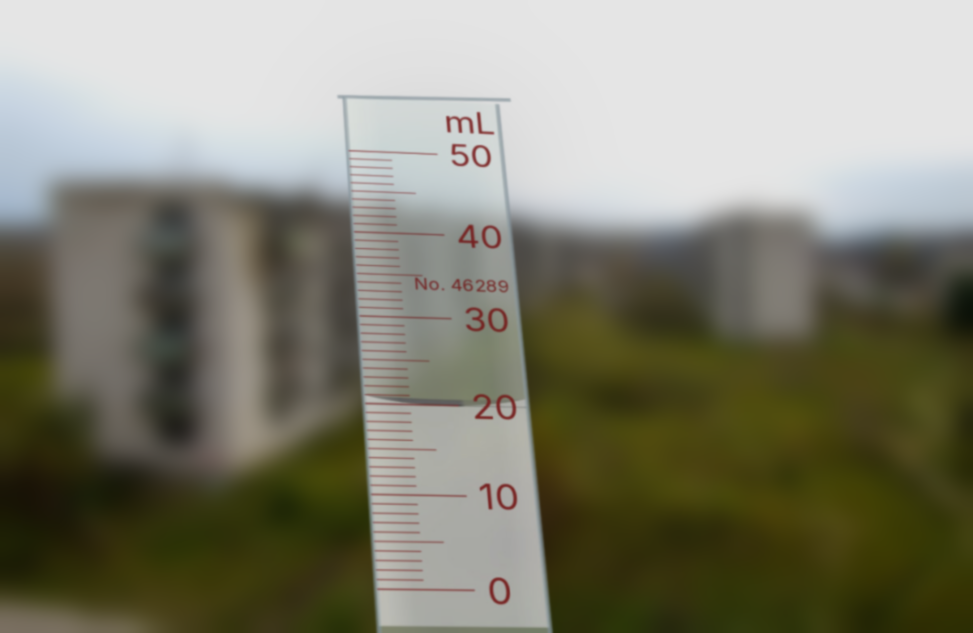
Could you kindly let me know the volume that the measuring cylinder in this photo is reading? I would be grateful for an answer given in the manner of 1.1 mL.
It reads 20 mL
